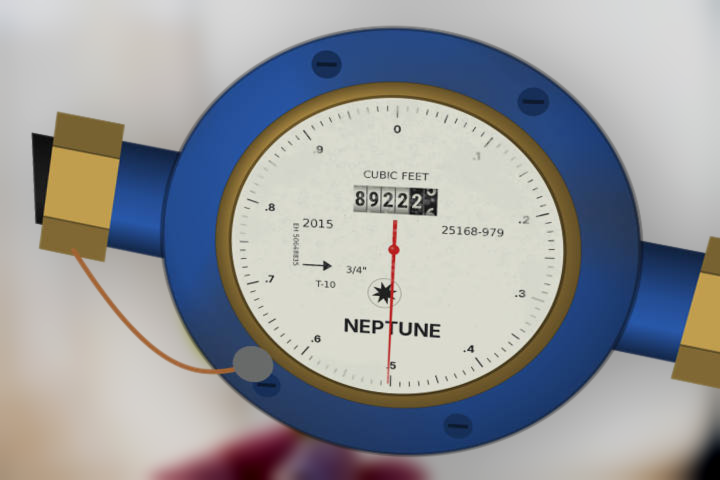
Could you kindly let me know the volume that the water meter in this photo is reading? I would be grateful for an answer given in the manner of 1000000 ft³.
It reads 892225.50 ft³
